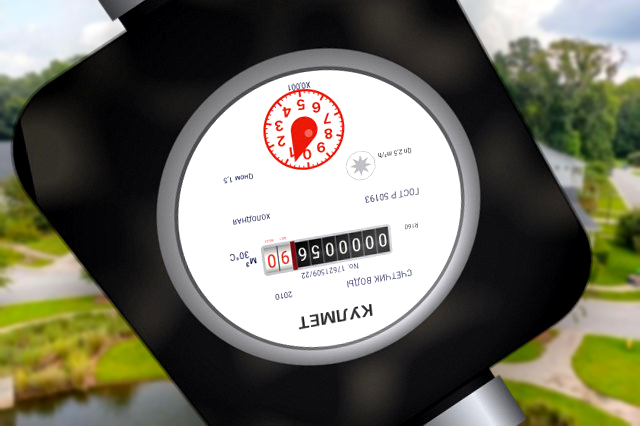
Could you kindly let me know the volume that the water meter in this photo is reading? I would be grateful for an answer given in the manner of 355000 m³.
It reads 56.900 m³
